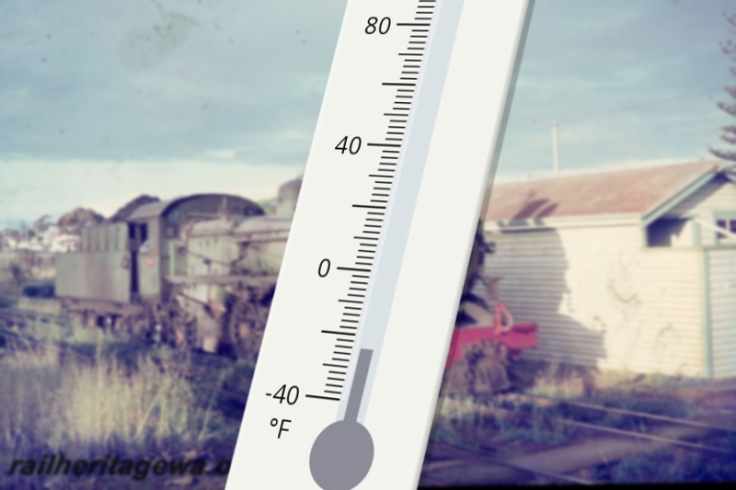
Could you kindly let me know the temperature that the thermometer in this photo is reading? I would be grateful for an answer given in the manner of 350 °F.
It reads -24 °F
